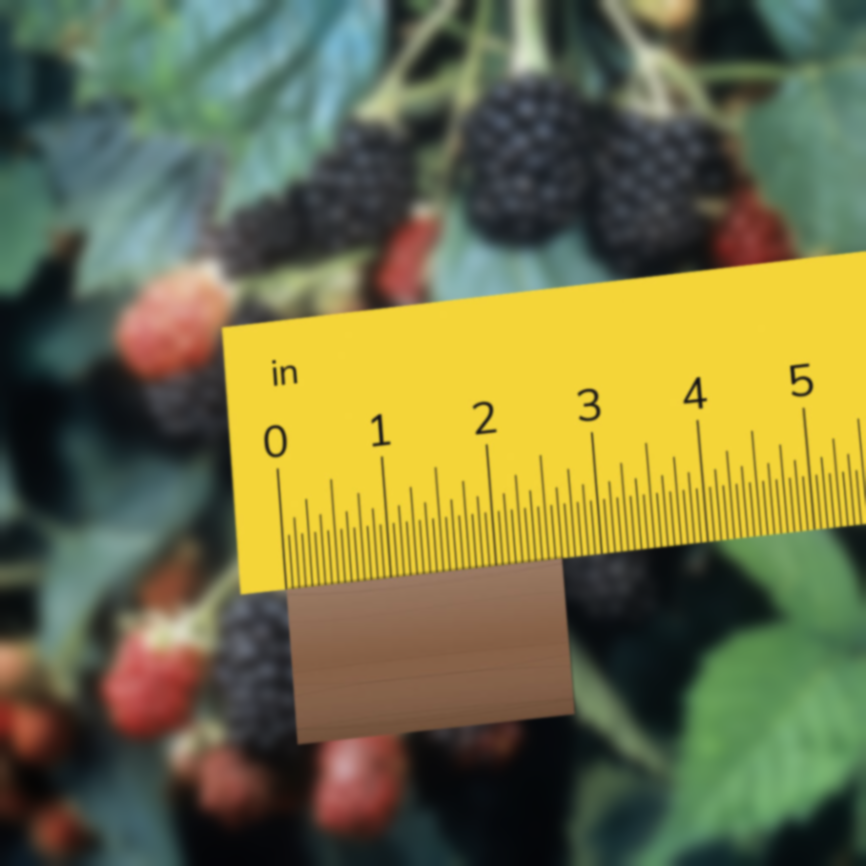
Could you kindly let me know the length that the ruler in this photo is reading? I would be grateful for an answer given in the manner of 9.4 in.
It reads 2.625 in
